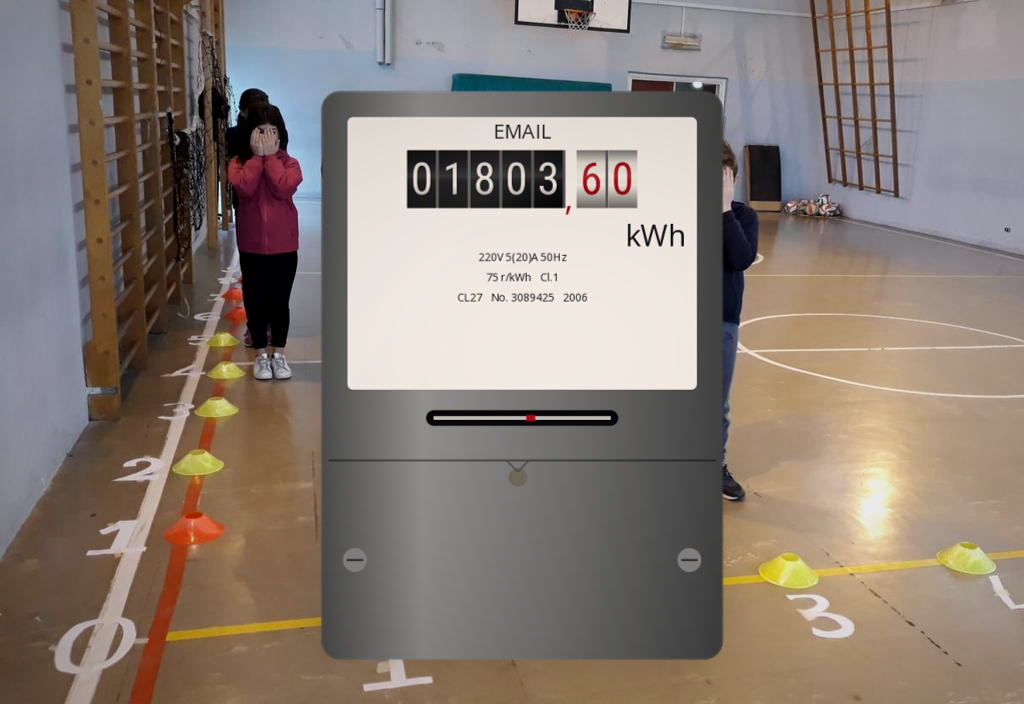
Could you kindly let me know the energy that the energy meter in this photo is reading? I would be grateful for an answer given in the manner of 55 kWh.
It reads 1803.60 kWh
